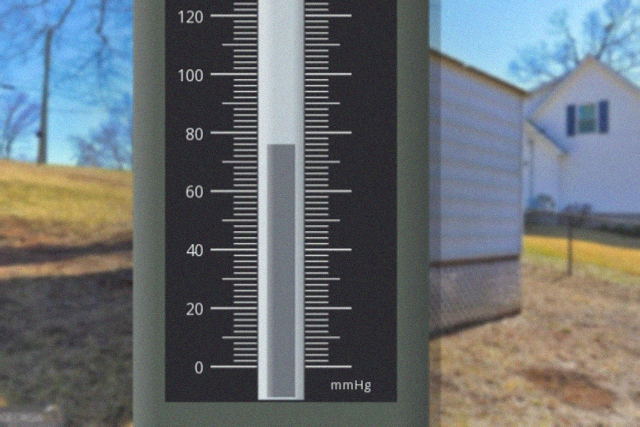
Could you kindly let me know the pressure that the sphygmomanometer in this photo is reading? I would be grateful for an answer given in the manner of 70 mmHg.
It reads 76 mmHg
